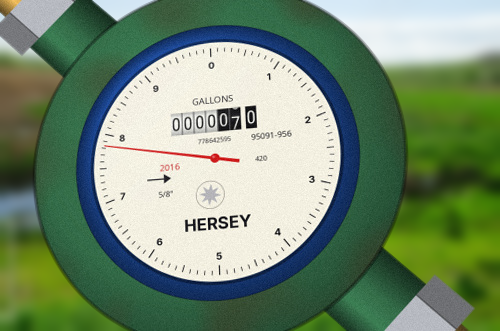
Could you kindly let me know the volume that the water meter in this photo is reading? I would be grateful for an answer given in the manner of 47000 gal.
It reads 67.8 gal
